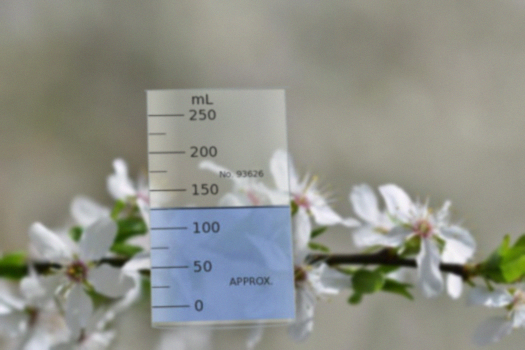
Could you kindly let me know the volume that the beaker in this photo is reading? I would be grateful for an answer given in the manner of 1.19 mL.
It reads 125 mL
